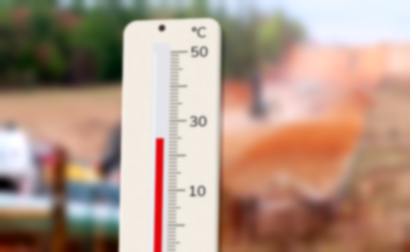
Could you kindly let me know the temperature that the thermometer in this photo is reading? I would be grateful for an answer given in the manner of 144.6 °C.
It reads 25 °C
